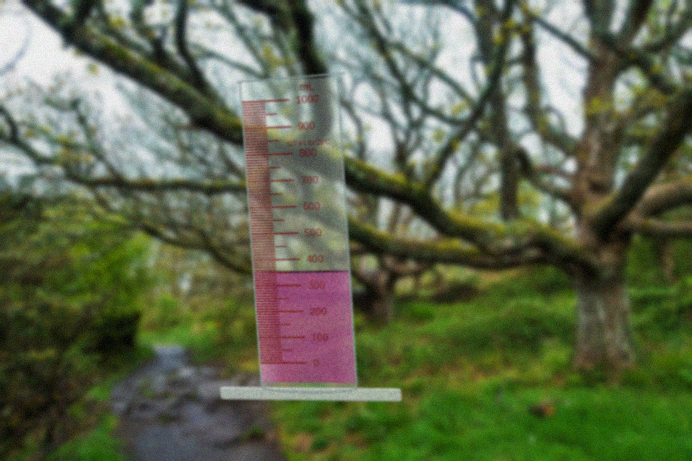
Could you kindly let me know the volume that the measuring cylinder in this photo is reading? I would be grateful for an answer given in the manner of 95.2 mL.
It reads 350 mL
